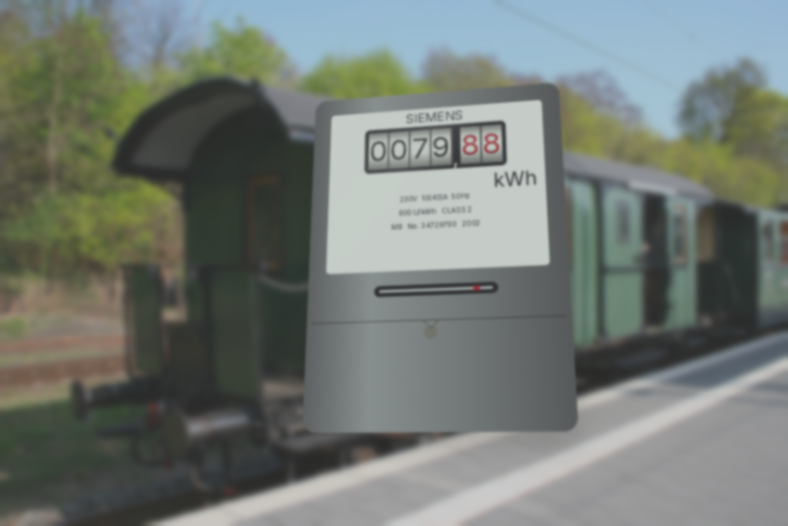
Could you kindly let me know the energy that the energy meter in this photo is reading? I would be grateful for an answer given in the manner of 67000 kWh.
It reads 79.88 kWh
